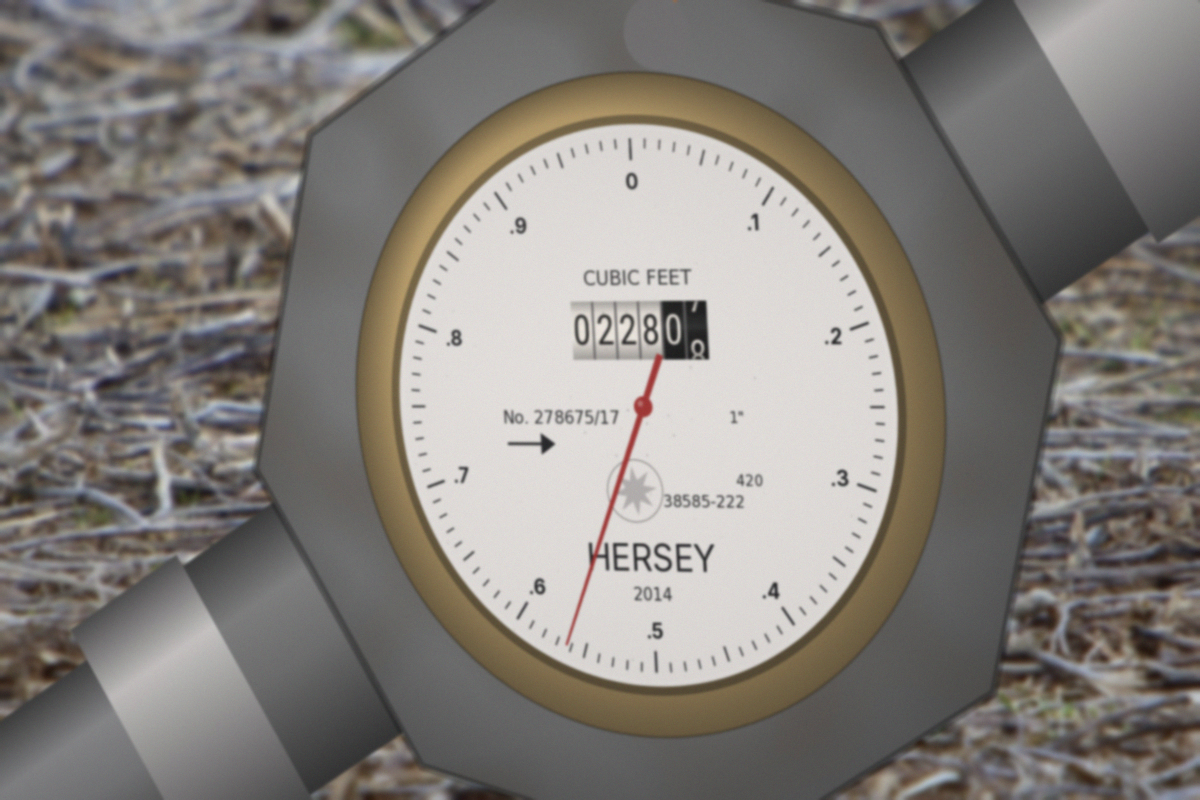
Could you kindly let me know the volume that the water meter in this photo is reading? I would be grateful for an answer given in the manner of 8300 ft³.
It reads 22807.56 ft³
